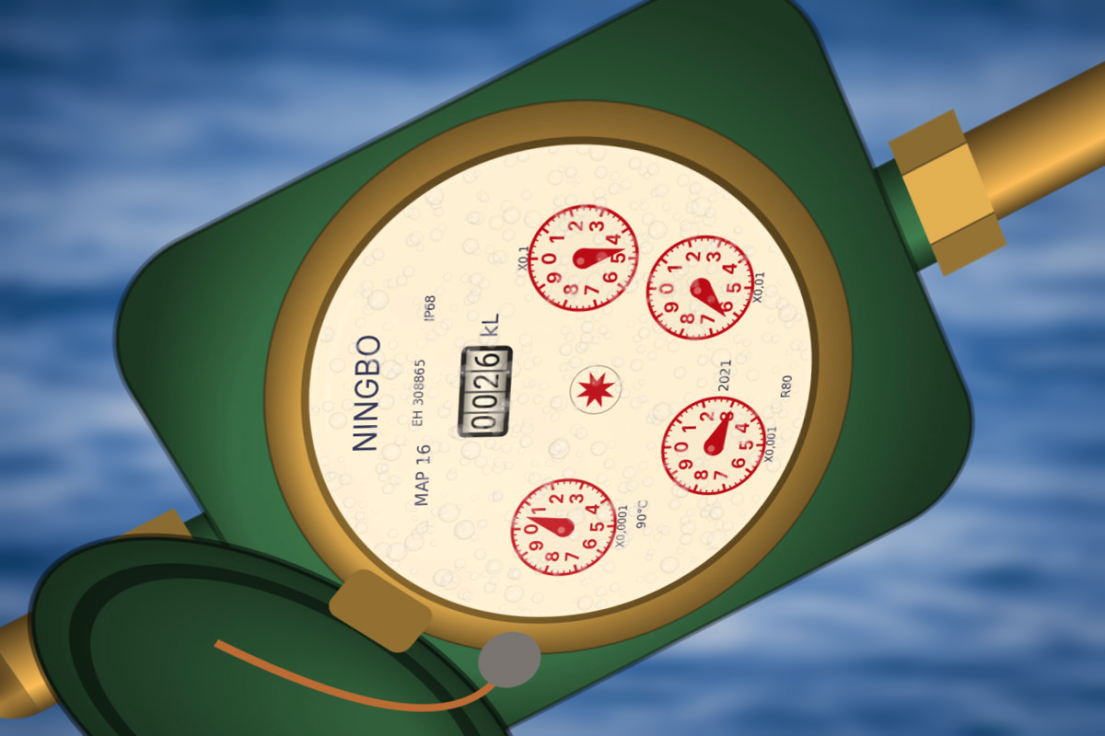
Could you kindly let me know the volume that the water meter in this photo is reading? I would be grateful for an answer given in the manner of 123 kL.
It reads 26.4630 kL
